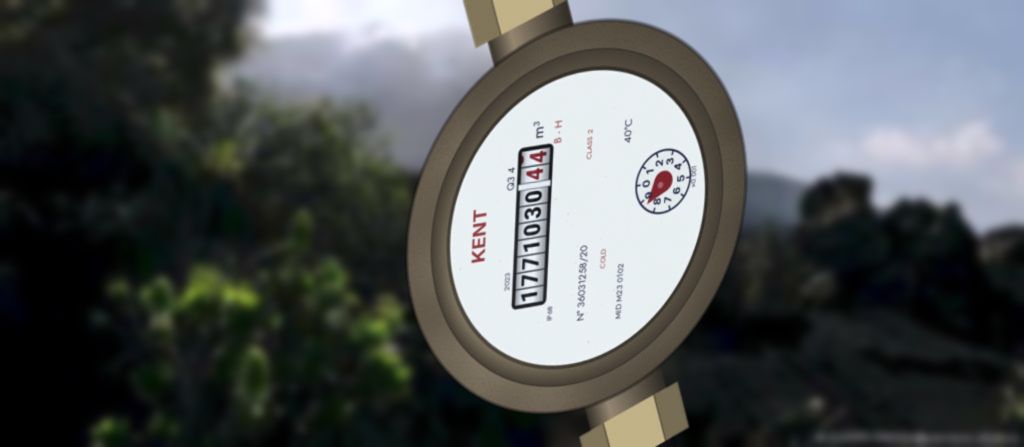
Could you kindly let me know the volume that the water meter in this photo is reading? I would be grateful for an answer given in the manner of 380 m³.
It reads 1771030.438 m³
